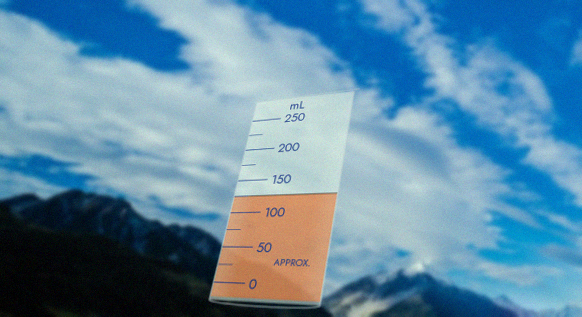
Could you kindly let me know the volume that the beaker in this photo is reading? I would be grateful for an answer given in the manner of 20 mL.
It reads 125 mL
